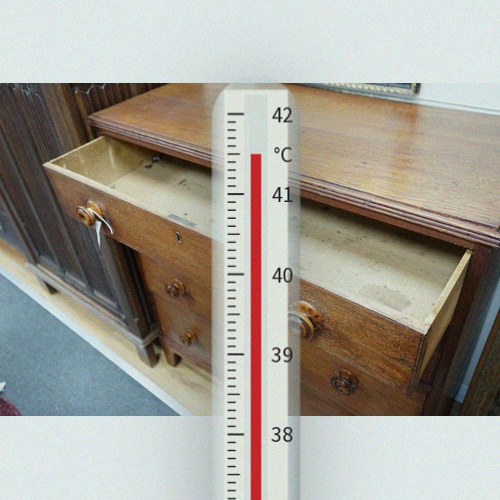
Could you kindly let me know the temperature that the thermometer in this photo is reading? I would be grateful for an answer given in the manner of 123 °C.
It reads 41.5 °C
